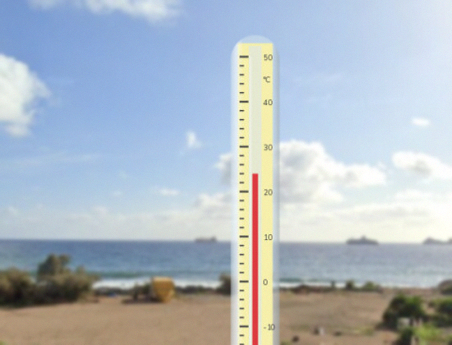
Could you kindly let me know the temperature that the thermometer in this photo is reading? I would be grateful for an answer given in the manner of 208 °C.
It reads 24 °C
